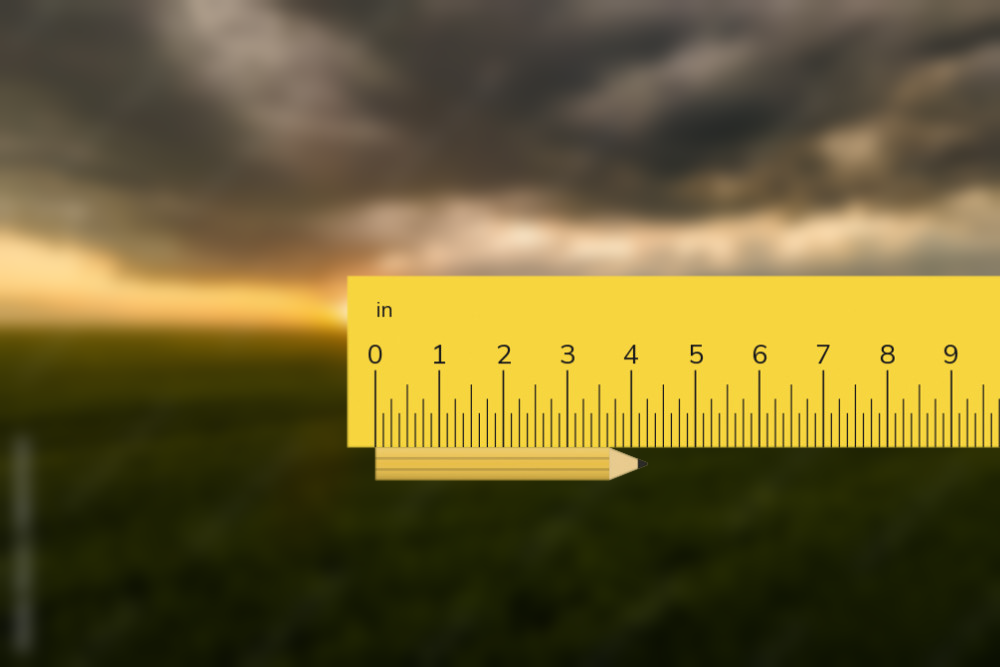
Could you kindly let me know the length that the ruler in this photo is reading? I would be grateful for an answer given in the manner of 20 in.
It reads 4.25 in
